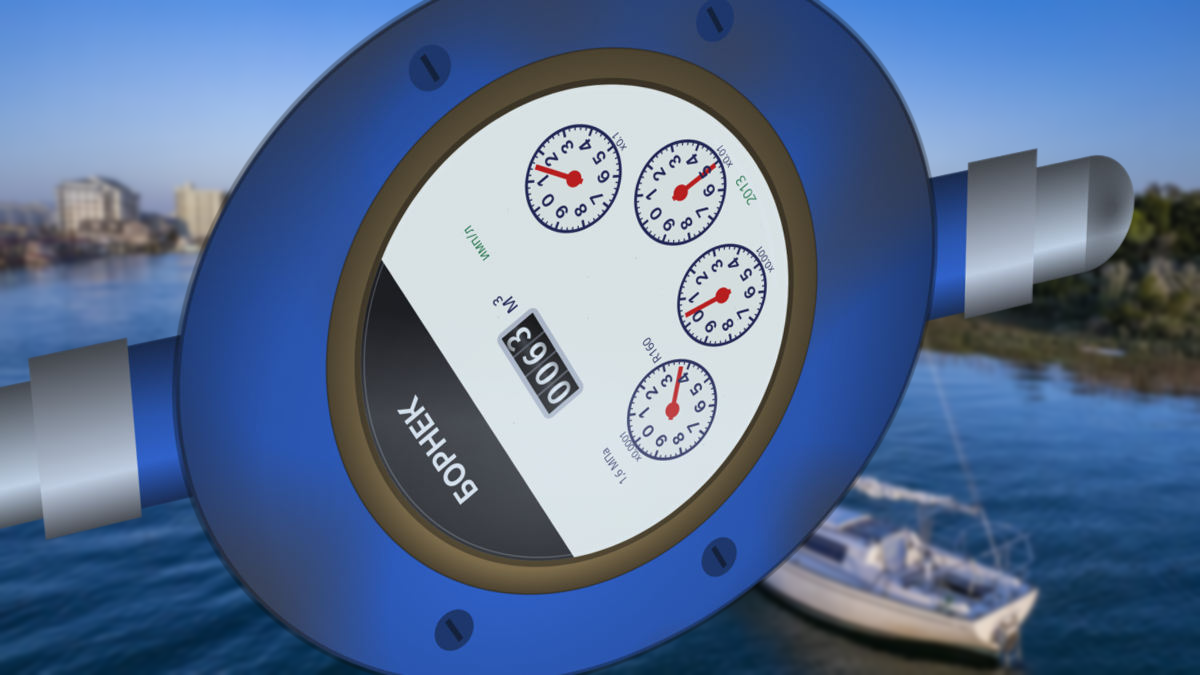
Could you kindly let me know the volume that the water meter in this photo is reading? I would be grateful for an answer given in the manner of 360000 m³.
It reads 63.1503 m³
